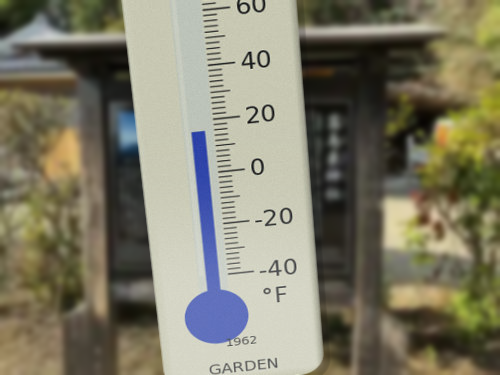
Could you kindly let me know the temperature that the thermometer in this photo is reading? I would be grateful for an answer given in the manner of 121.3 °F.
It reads 16 °F
